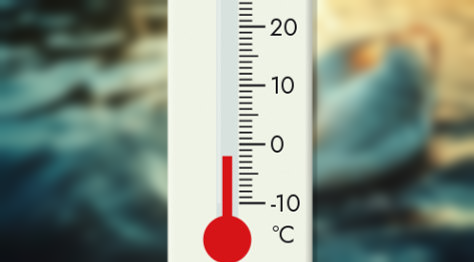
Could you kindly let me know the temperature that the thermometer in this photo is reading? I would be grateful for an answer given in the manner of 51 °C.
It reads -2 °C
